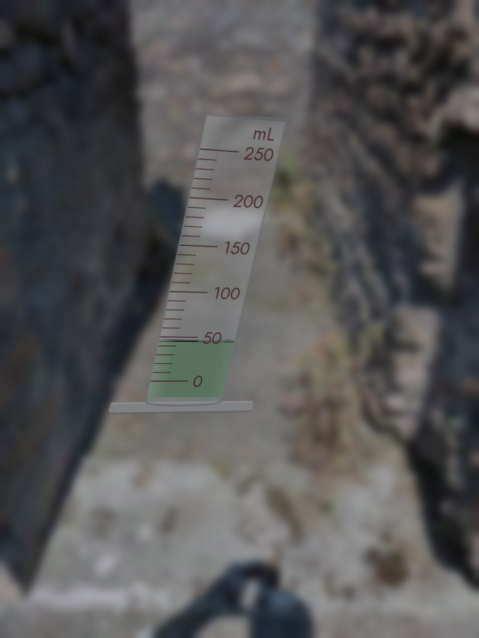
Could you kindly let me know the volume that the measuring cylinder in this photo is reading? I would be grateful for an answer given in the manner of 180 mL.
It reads 45 mL
